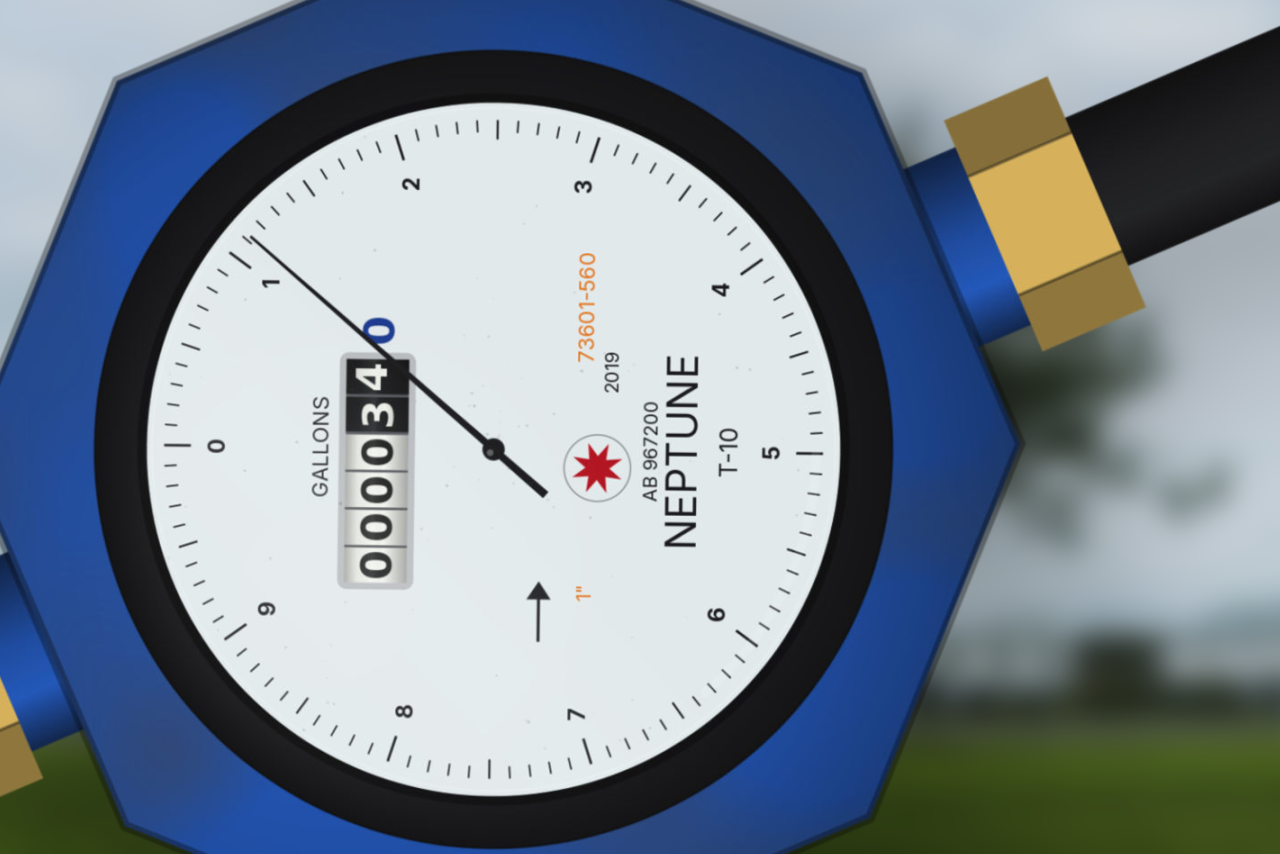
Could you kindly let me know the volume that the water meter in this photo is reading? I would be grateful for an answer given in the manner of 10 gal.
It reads 341.1 gal
